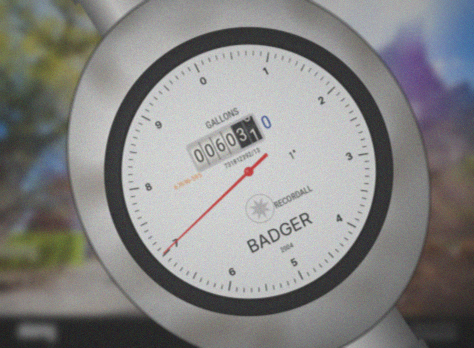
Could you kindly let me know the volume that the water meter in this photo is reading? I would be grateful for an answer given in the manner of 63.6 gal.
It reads 60307.0 gal
